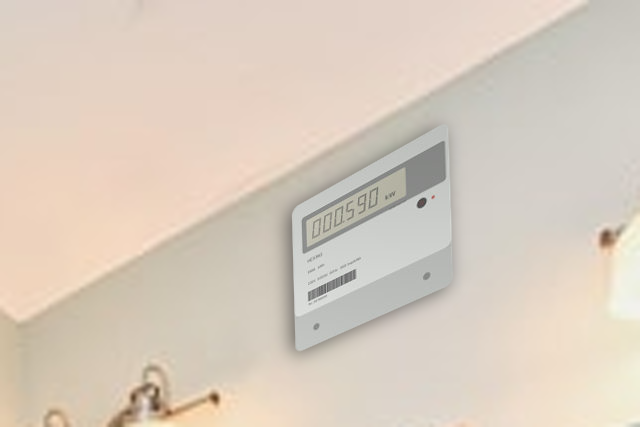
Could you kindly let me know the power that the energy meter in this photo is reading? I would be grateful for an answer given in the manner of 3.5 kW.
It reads 0.590 kW
